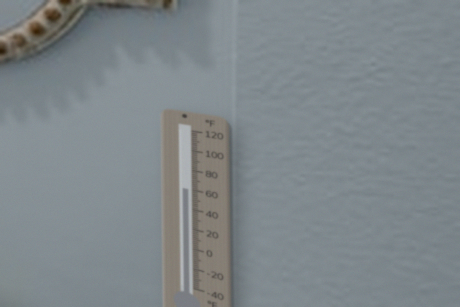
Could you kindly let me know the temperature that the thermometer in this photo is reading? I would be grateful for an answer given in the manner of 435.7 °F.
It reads 60 °F
